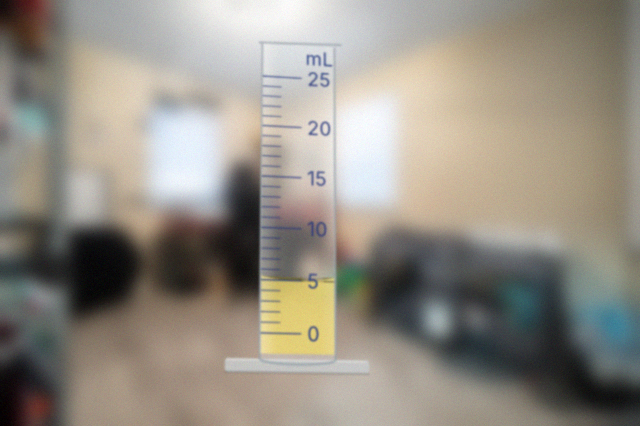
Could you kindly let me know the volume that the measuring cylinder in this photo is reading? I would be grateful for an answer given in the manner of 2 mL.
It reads 5 mL
